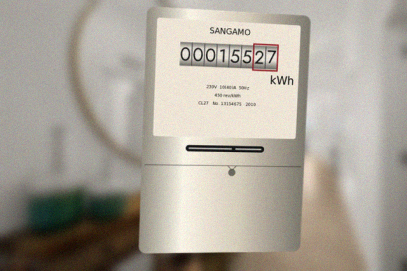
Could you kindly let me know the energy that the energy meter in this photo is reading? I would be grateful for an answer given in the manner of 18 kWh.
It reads 155.27 kWh
